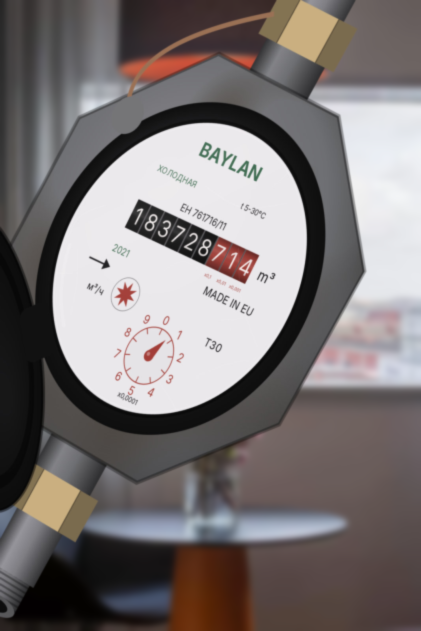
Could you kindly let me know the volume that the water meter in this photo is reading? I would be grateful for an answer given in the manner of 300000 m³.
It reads 183728.7140 m³
